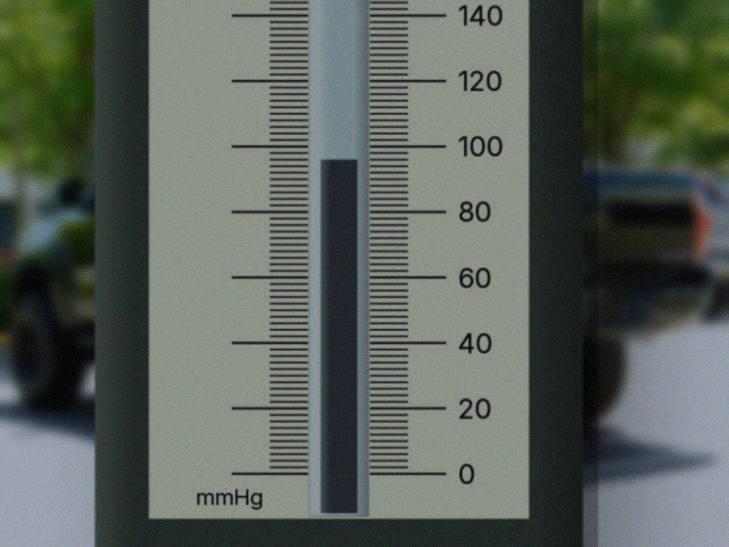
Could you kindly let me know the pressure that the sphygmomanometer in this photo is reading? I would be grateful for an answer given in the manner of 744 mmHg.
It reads 96 mmHg
